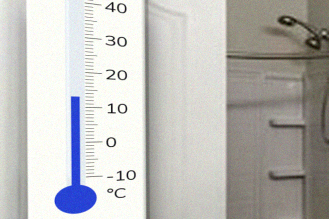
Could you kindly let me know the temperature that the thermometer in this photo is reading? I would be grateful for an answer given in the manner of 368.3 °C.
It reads 13 °C
